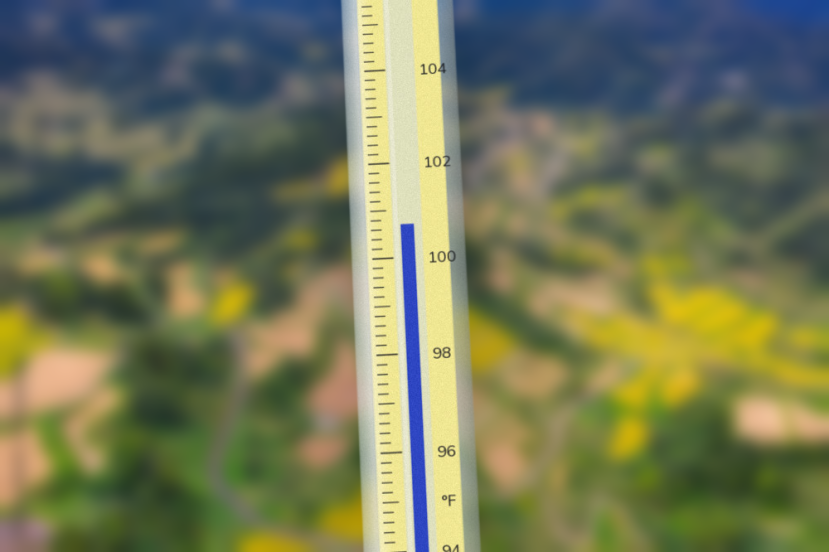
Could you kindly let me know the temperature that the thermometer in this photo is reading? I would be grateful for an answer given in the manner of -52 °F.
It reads 100.7 °F
